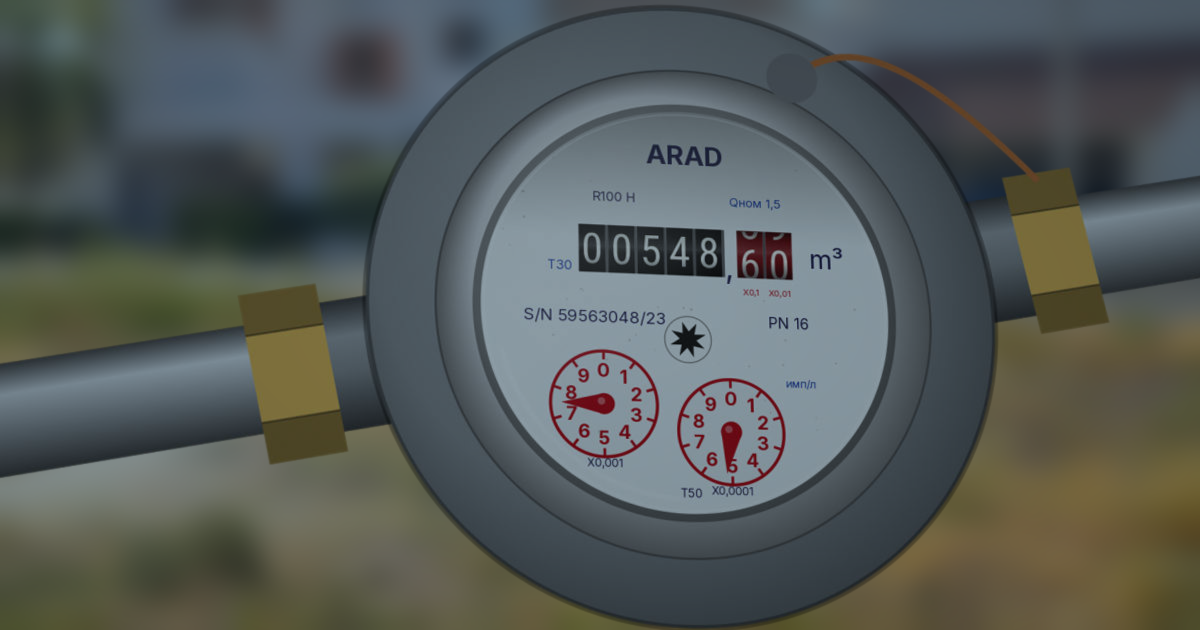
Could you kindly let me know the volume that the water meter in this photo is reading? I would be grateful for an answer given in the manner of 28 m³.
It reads 548.5975 m³
